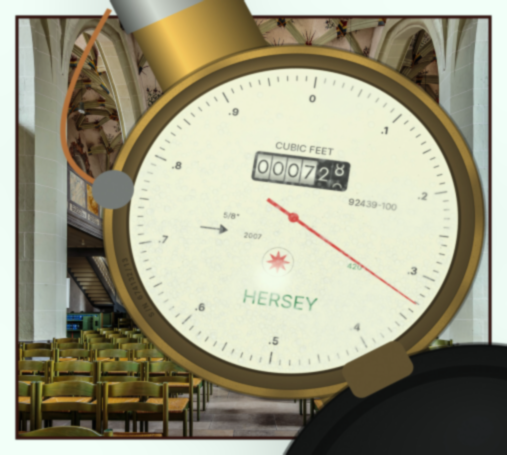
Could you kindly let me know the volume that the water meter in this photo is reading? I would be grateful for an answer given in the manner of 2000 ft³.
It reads 728.33 ft³
